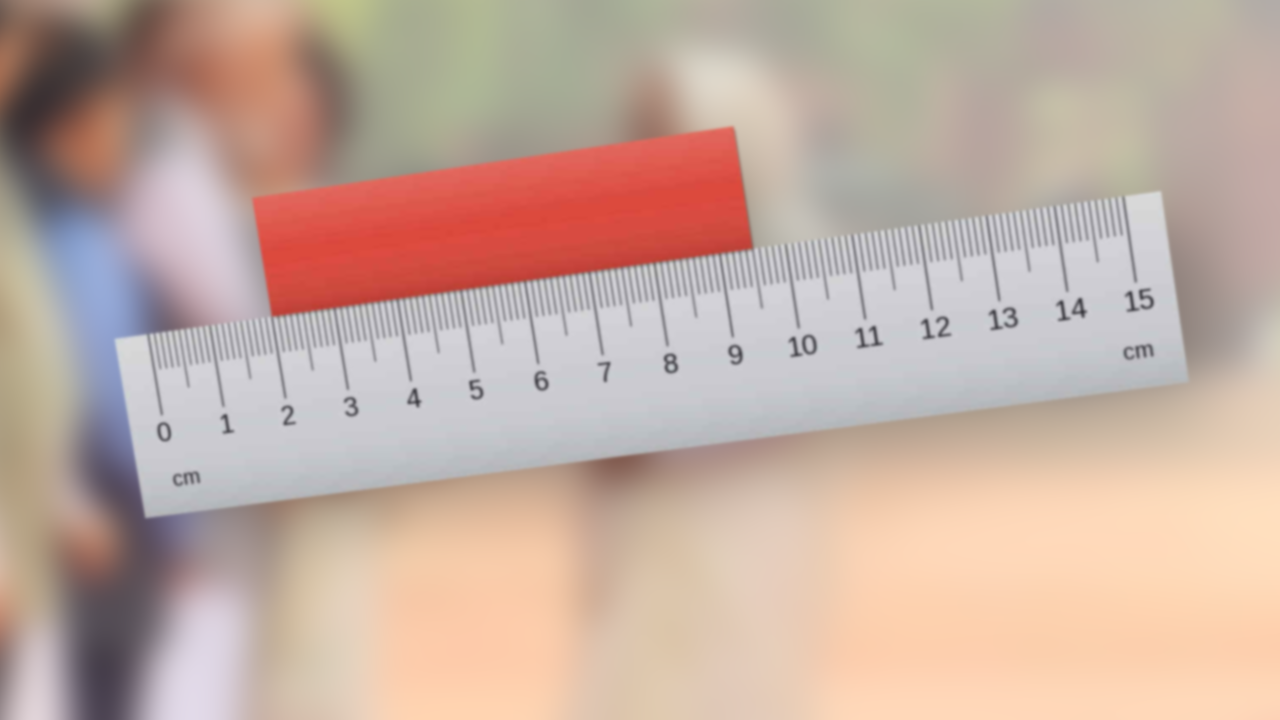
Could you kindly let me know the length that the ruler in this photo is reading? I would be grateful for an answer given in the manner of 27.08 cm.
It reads 7.5 cm
